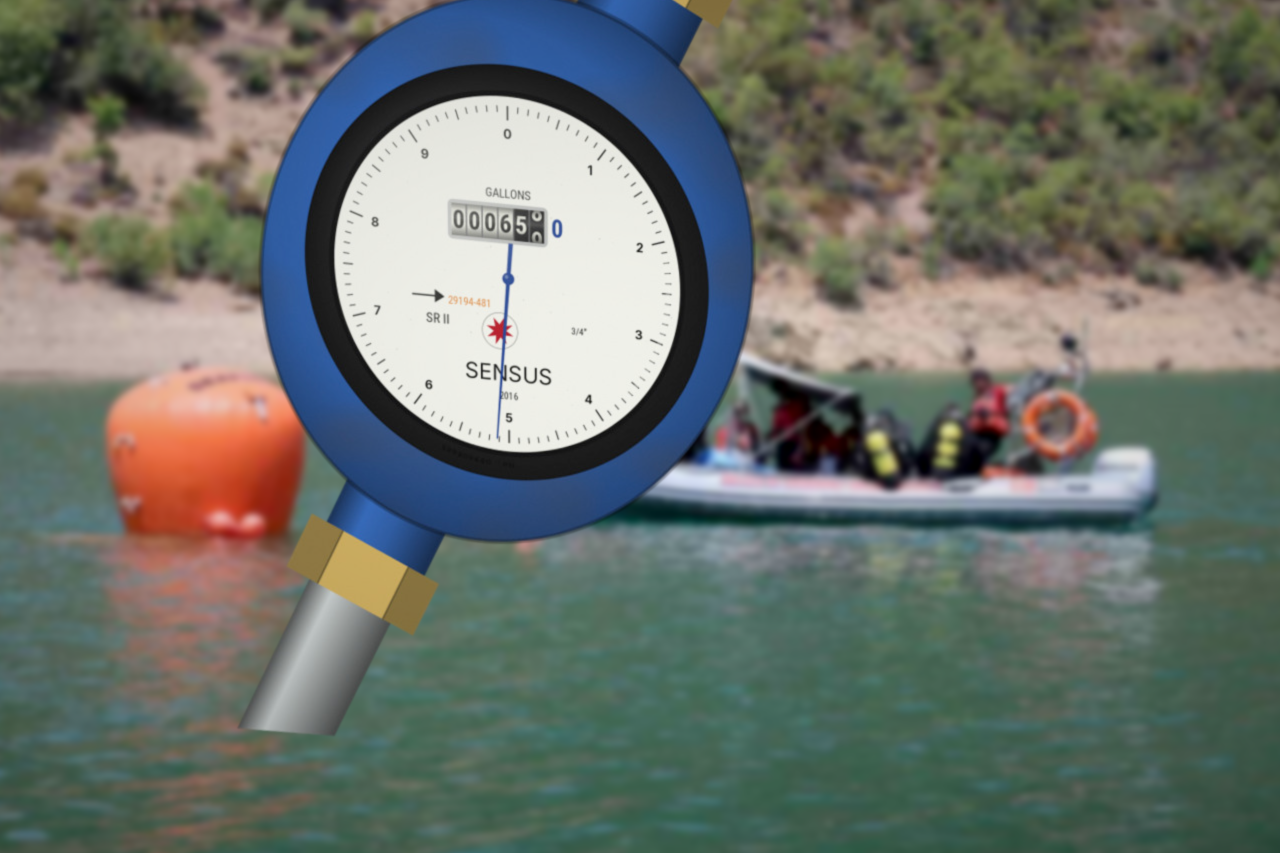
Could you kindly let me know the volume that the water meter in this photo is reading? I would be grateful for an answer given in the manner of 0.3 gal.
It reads 6585.1 gal
